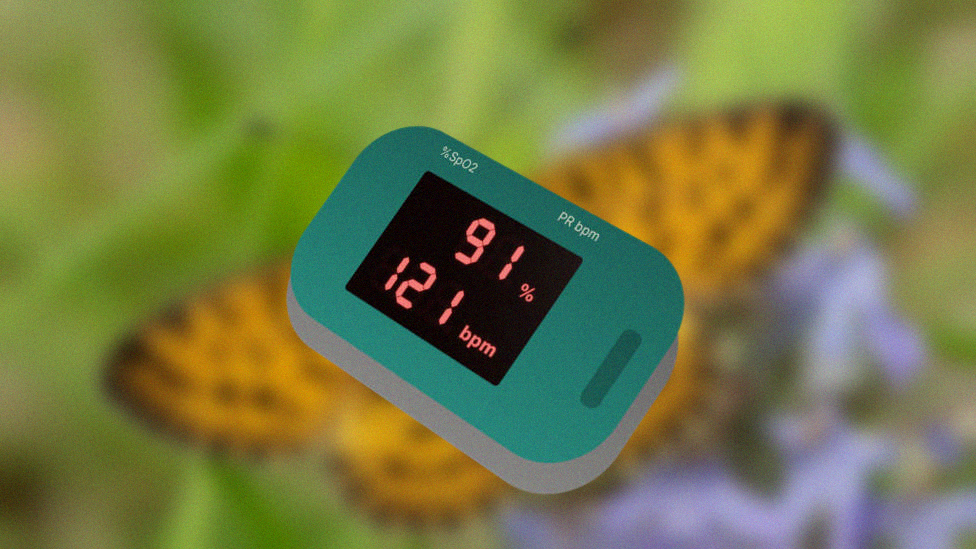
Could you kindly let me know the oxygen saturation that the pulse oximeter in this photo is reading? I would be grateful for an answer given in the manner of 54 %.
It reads 91 %
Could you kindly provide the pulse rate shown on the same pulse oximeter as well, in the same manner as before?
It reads 121 bpm
